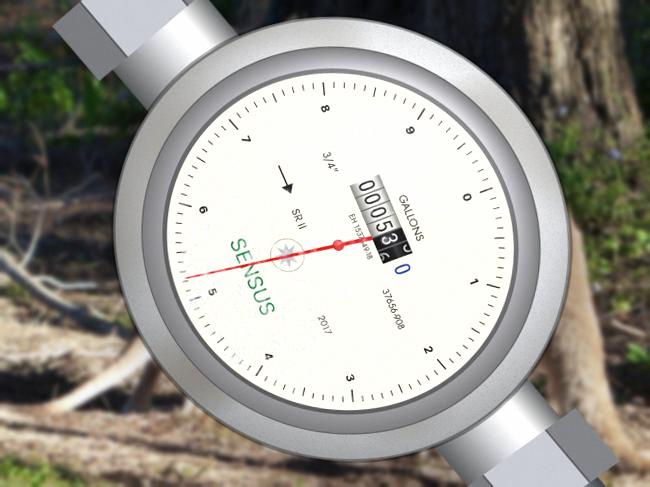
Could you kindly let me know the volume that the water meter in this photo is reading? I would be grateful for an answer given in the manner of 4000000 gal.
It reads 5355.2 gal
